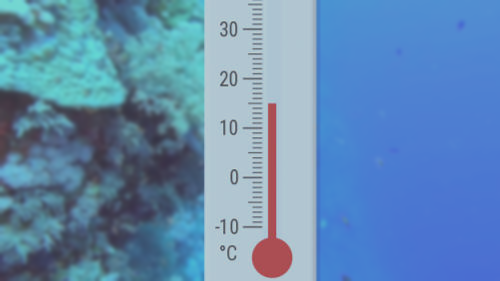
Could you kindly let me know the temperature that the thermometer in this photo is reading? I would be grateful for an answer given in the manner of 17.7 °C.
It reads 15 °C
